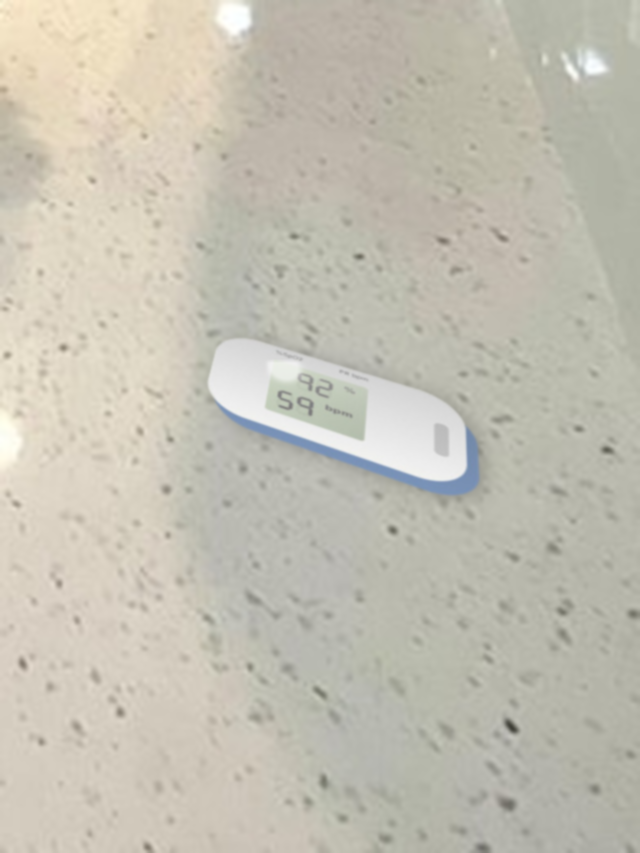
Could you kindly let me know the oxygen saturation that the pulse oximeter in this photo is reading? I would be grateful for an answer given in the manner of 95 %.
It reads 92 %
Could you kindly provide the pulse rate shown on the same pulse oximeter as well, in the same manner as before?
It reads 59 bpm
